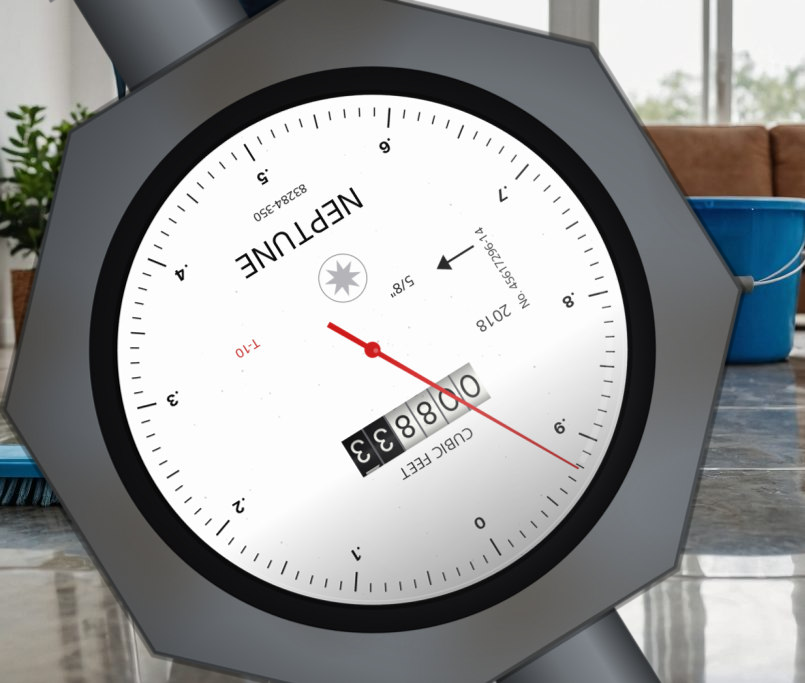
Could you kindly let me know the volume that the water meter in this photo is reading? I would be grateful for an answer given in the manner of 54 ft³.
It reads 8832.92 ft³
